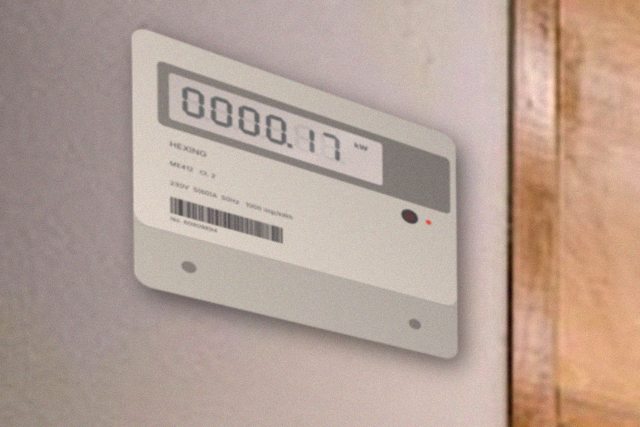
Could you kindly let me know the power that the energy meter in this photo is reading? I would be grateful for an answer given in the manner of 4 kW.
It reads 0.17 kW
